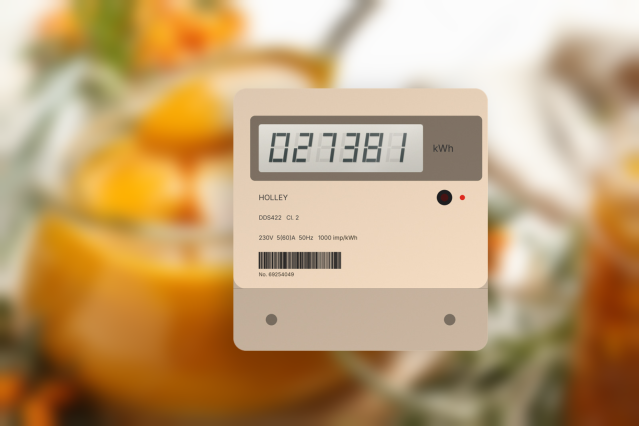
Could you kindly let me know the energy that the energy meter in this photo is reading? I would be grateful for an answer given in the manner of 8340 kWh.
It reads 27381 kWh
